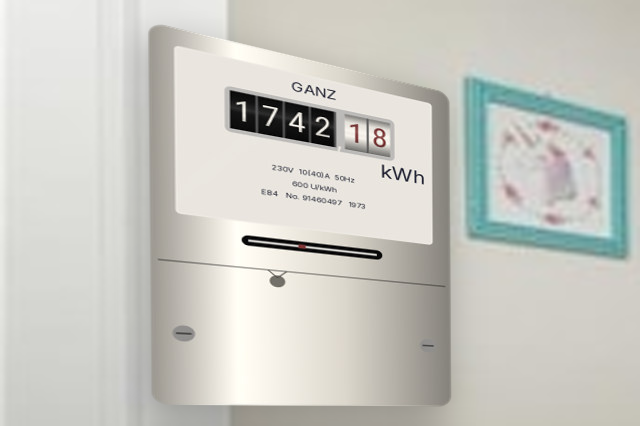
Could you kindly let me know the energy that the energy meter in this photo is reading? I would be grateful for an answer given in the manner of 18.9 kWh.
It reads 1742.18 kWh
